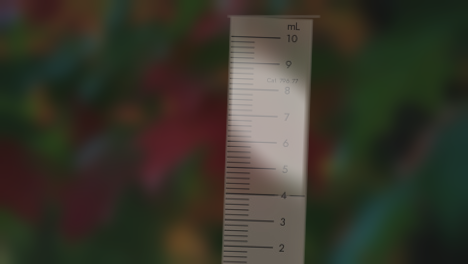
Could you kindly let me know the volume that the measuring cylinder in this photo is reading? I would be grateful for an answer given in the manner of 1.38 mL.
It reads 4 mL
